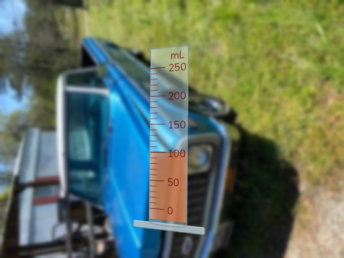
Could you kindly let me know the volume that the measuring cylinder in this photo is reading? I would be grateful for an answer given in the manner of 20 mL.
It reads 100 mL
